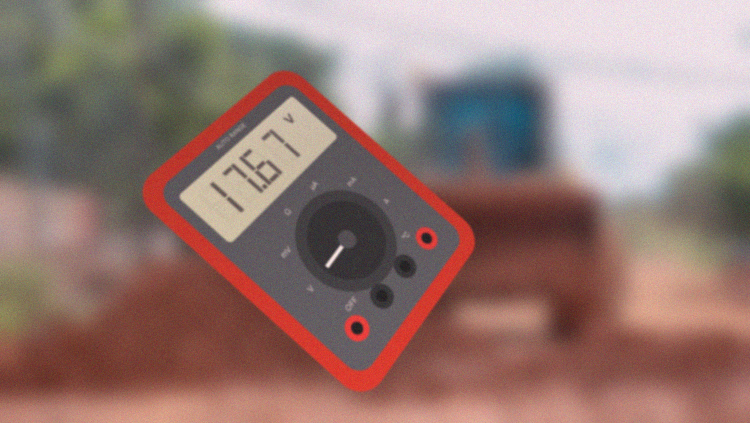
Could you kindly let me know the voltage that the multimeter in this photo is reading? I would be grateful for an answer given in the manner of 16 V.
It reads 17.67 V
